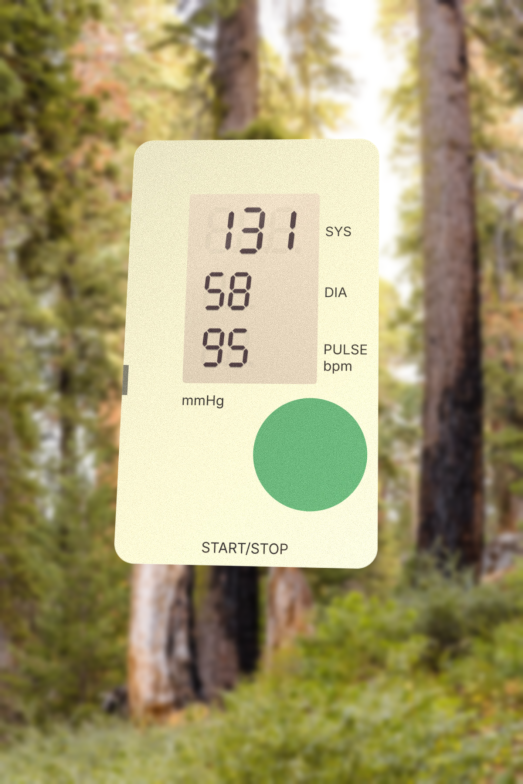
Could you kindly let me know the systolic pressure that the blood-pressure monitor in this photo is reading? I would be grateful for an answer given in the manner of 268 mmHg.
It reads 131 mmHg
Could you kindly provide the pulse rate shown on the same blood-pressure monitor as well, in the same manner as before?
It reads 95 bpm
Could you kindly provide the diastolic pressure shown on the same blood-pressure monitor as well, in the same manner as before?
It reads 58 mmHg
